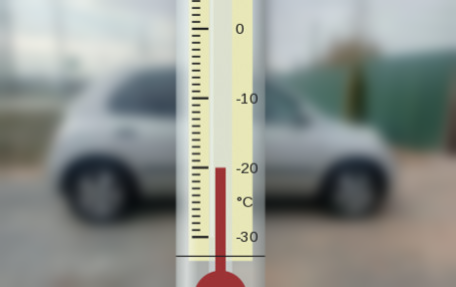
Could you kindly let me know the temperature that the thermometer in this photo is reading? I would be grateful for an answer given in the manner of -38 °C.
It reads -20 °C
